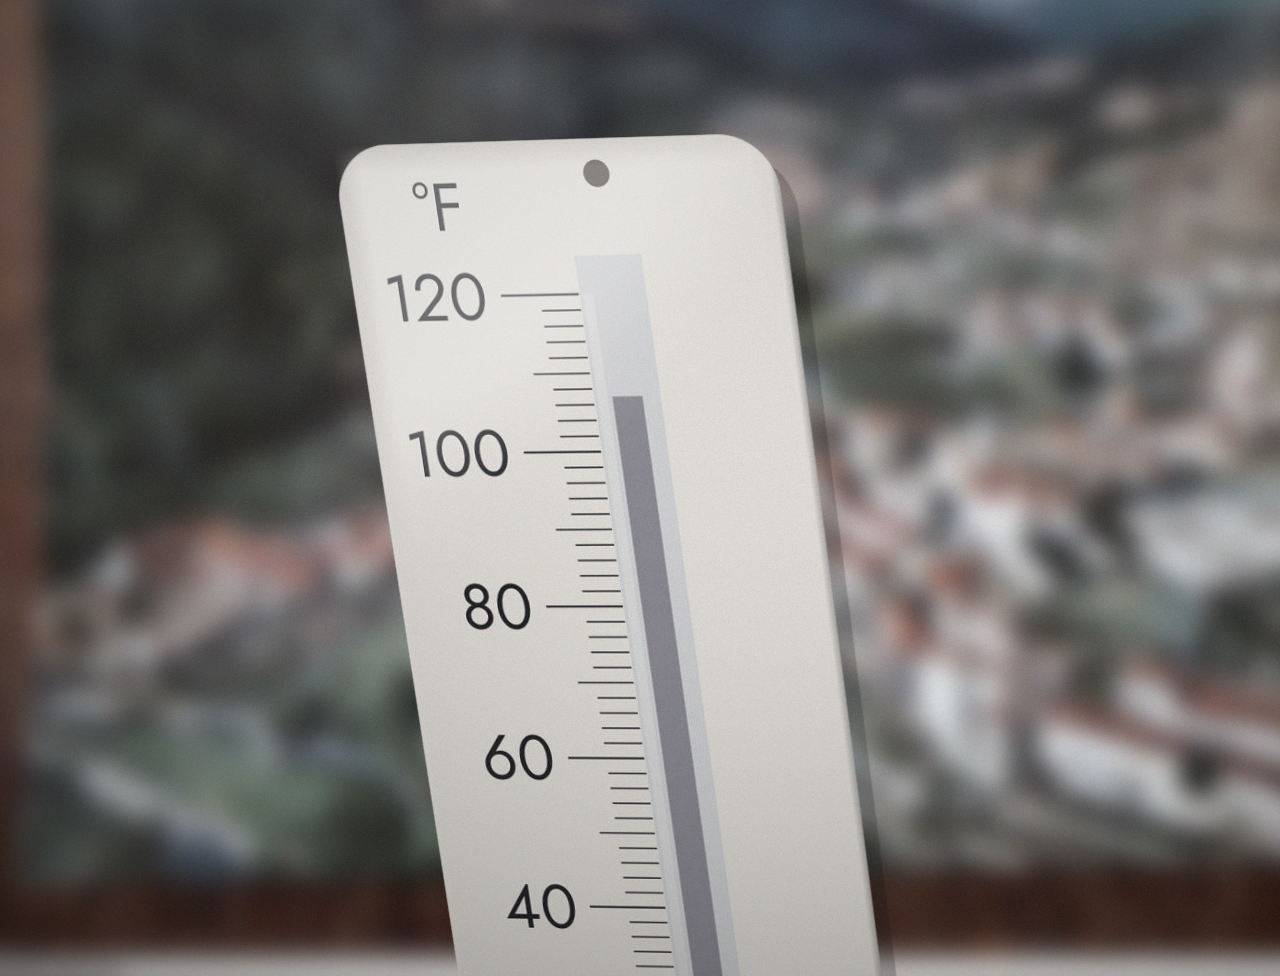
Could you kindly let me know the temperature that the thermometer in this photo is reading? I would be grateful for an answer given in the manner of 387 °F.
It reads 107 °F
